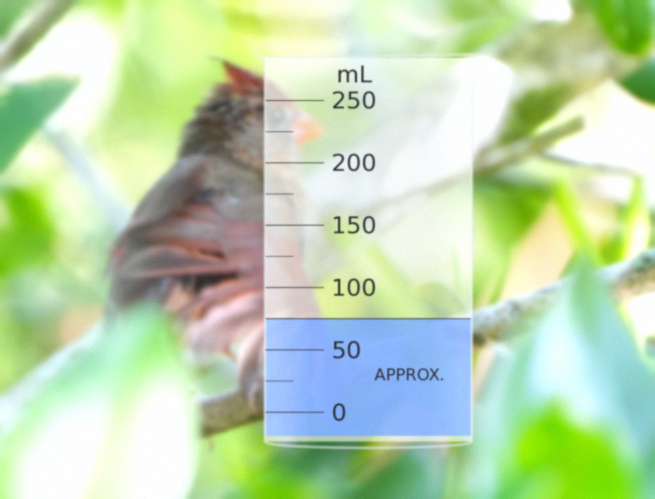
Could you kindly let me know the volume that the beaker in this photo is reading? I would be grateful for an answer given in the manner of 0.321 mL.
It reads 75 mL
